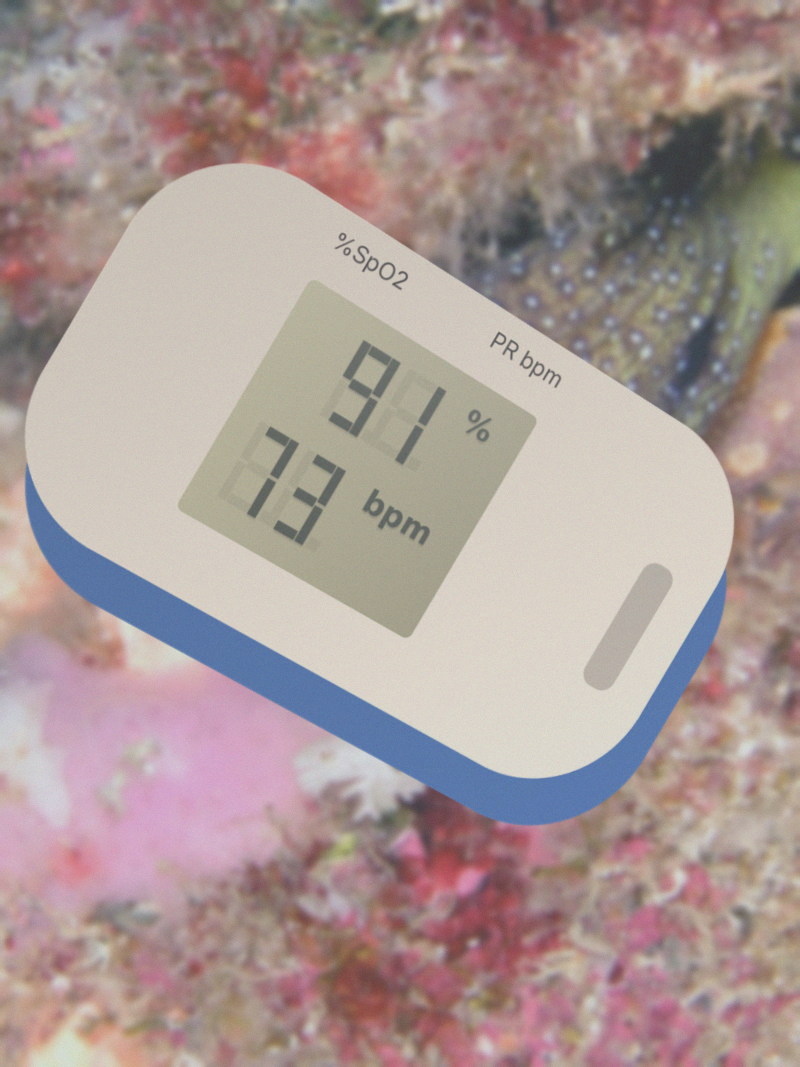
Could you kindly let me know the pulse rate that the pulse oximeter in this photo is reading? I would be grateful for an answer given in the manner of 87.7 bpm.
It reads 73 bpm
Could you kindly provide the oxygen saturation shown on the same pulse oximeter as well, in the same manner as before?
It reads 91 %
